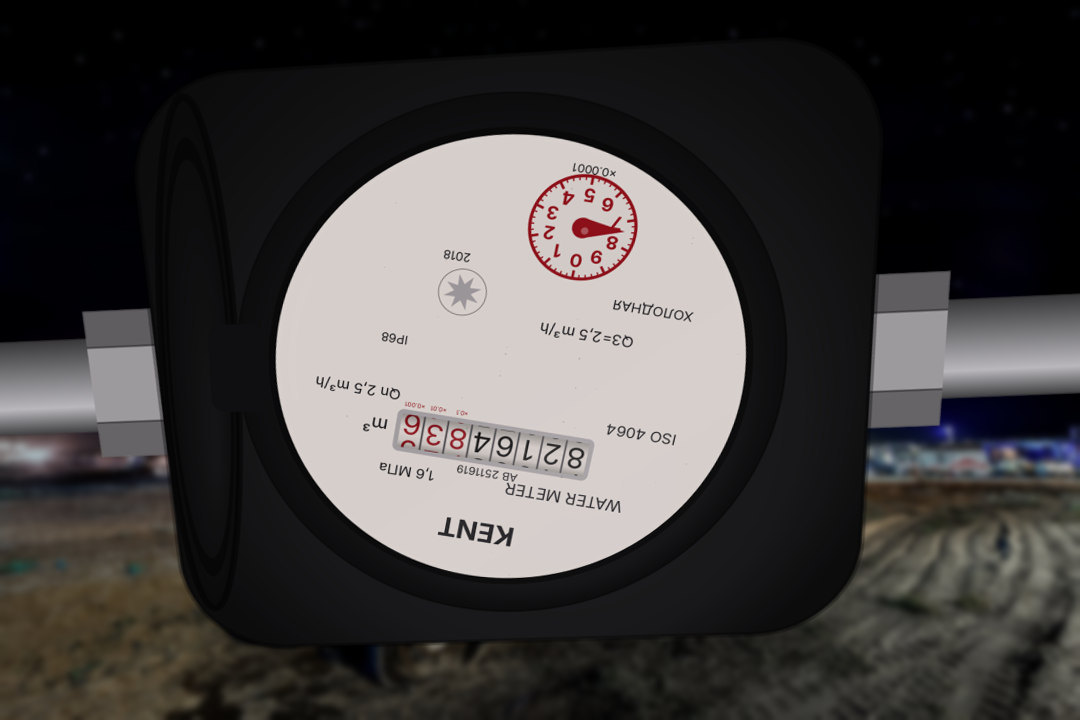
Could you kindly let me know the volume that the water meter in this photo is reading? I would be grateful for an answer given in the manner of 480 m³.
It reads 82164.8357 m³
